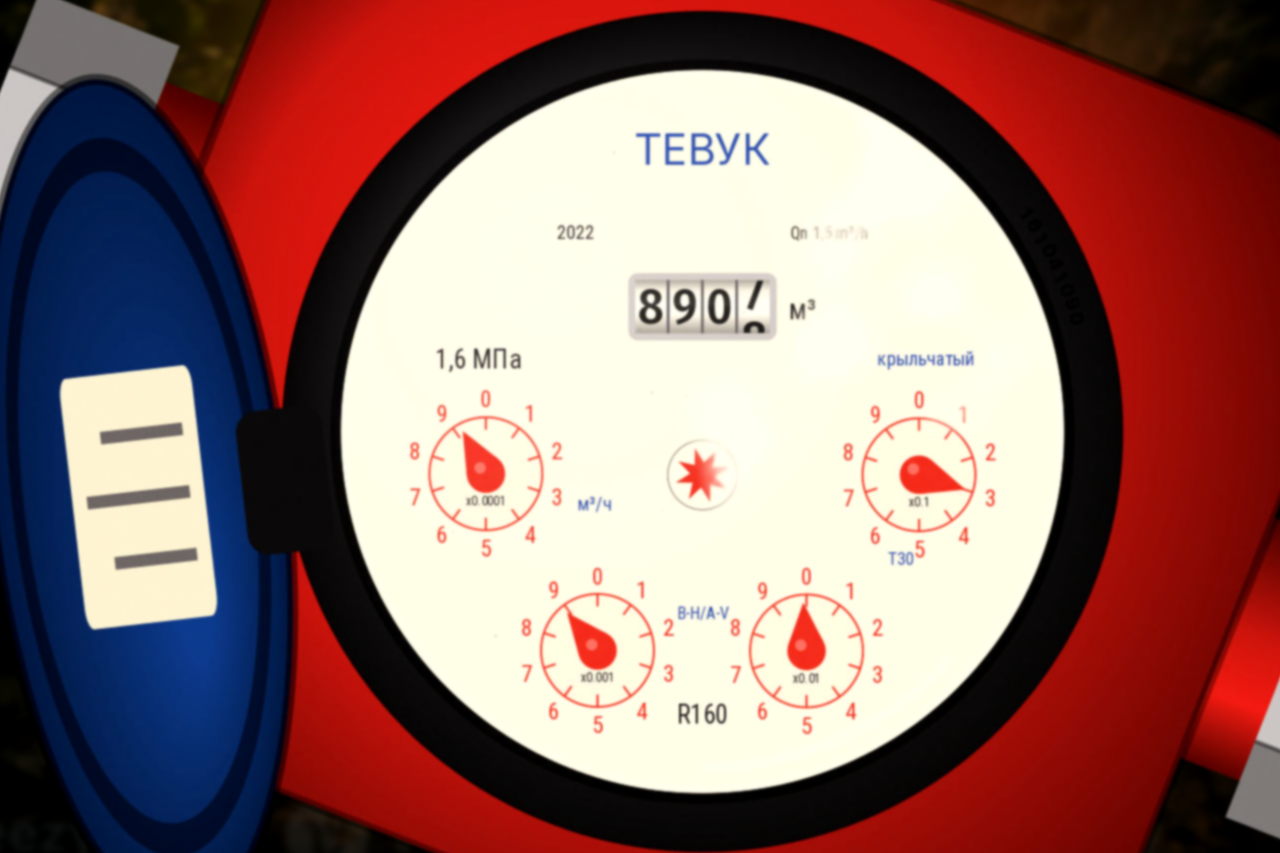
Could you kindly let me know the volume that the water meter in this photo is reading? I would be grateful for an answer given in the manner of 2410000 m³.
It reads 8907.2989 m³
